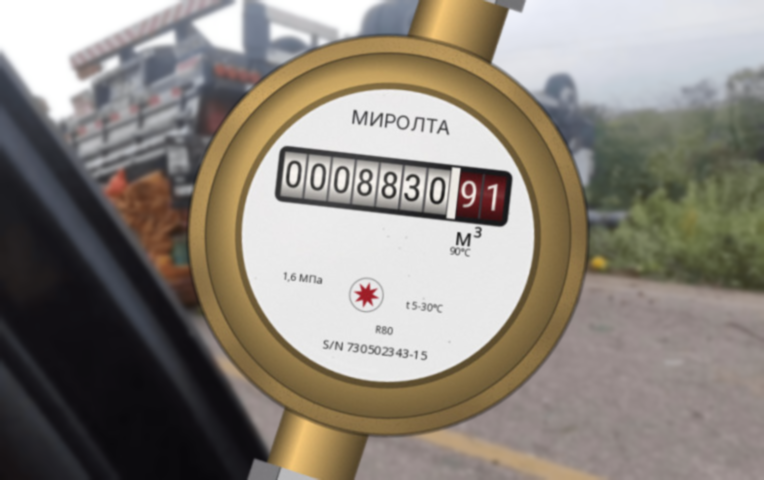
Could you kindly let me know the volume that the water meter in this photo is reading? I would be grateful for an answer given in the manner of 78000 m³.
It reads 8830.91 m³
